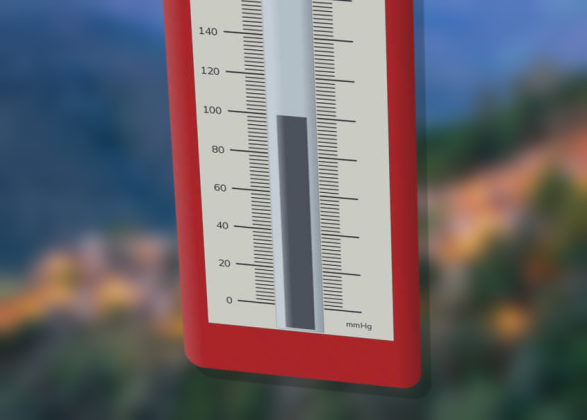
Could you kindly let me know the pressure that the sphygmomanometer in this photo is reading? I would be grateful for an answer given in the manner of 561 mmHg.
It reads 100 mmHg
